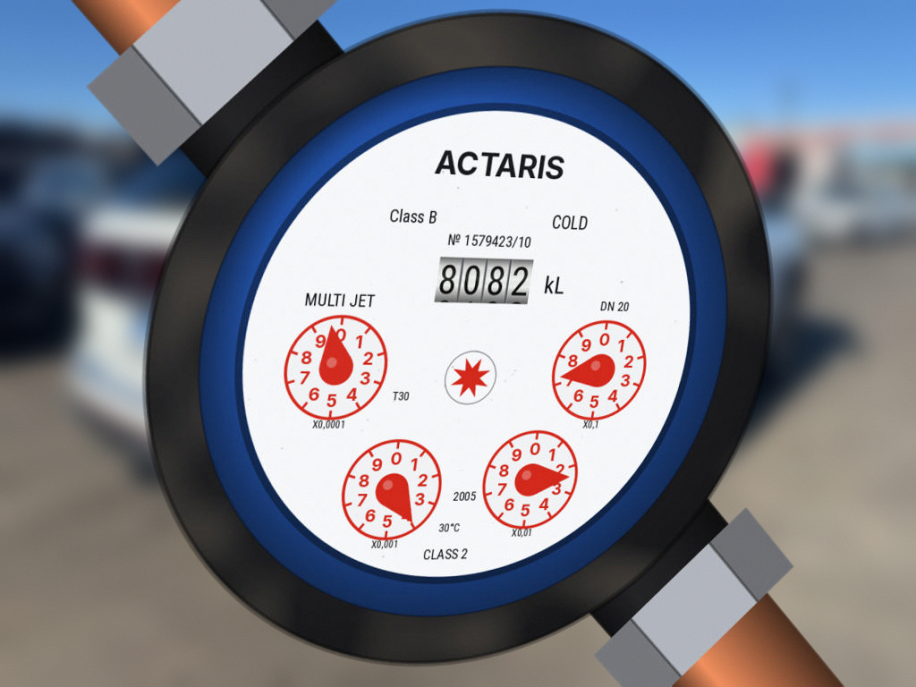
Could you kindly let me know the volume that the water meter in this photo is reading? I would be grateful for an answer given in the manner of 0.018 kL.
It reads 8082.7239 kL
